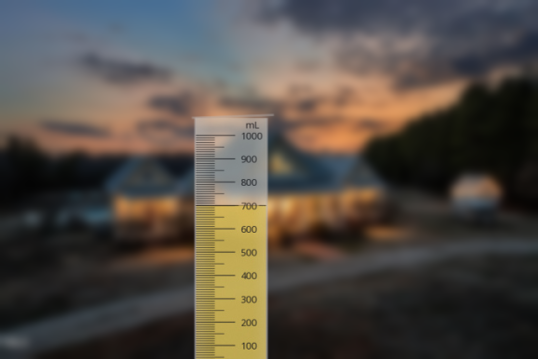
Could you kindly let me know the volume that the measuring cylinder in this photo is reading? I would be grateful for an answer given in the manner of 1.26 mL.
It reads 700 mL
